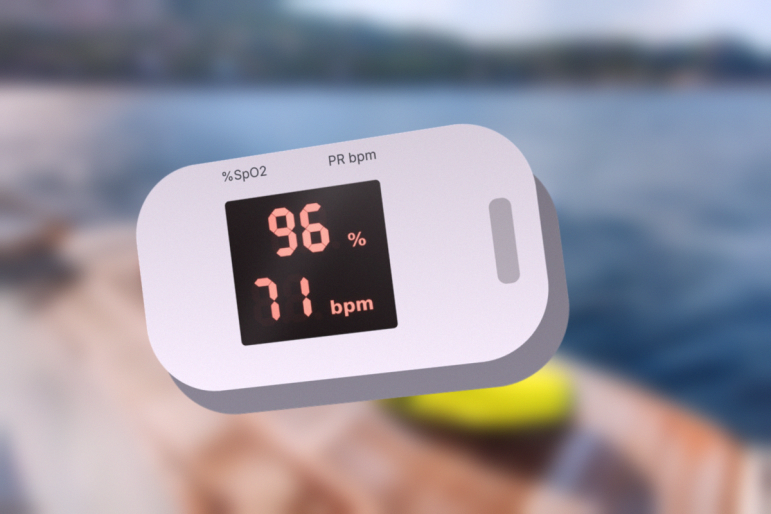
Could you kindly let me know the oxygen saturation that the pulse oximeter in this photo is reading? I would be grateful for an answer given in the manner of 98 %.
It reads 96 %
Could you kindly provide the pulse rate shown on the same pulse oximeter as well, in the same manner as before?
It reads 71 bpm
